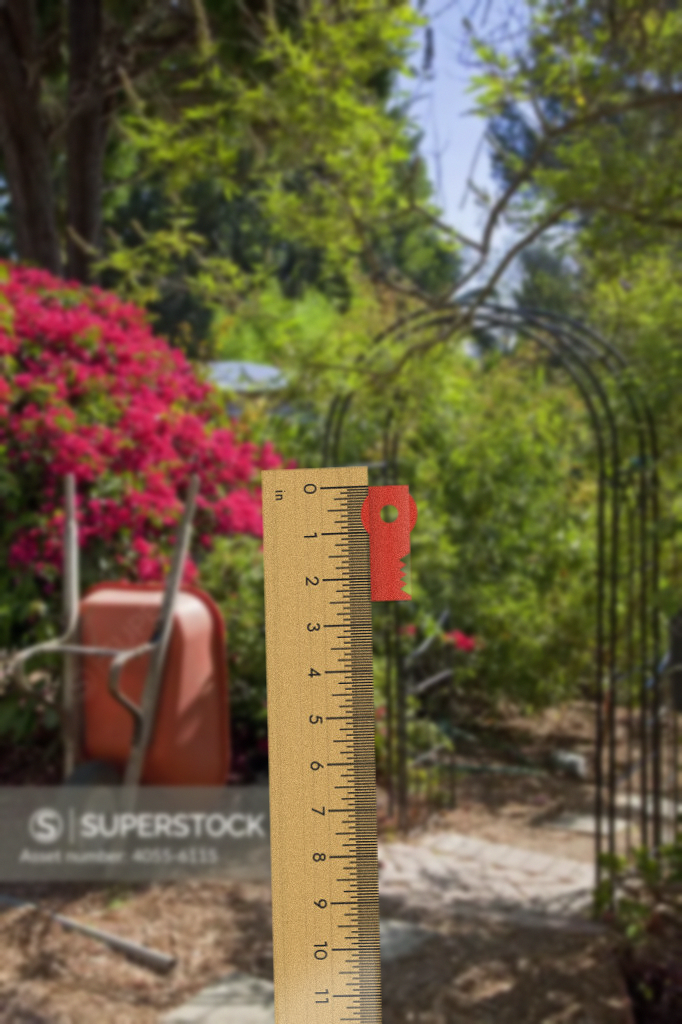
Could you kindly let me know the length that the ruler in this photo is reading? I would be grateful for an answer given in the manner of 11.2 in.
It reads 2.5 in
